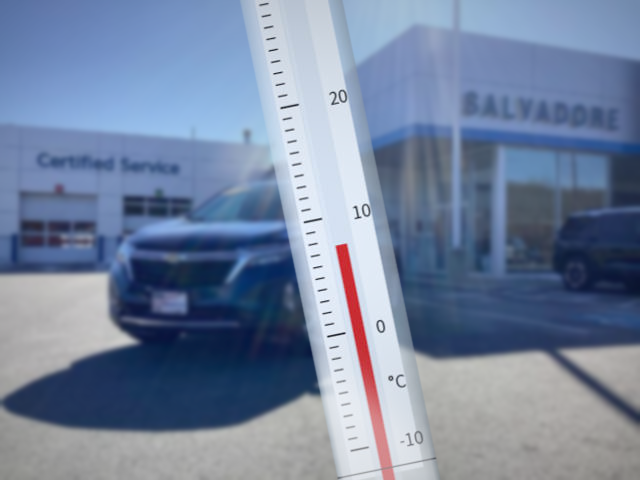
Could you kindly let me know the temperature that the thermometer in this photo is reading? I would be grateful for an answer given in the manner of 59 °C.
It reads 7.5 °C
